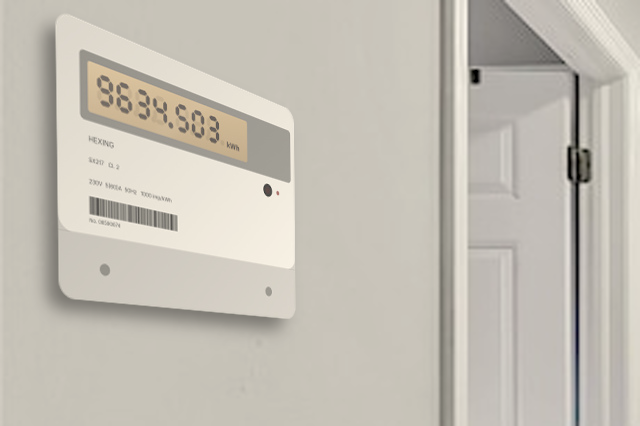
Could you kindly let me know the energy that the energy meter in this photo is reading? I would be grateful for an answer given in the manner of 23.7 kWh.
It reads 9634.503 kWh
